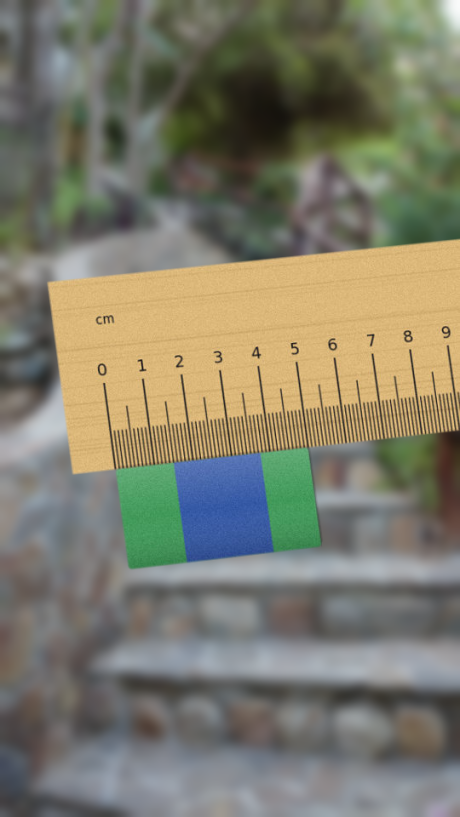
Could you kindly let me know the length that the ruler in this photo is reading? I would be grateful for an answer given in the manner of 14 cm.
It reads 5 cm
